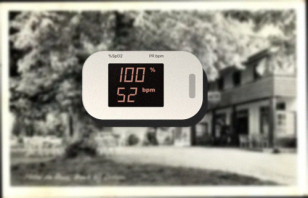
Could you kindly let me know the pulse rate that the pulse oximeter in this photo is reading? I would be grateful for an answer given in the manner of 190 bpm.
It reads 52 bpm
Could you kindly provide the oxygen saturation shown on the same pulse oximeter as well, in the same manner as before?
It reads 100 %
